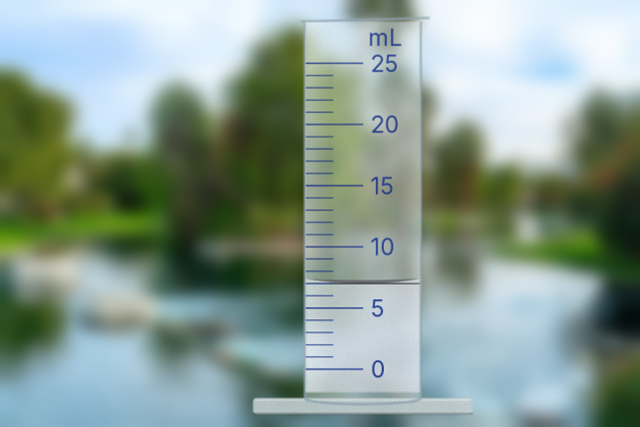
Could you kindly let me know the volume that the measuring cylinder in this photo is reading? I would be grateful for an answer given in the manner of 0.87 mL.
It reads 7 mL
